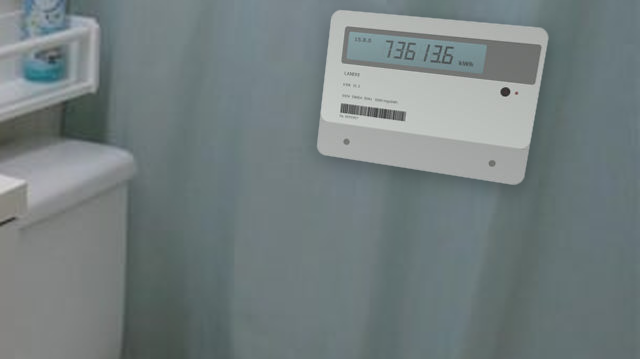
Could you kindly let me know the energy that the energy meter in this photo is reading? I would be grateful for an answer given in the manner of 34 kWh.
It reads 73613.6 kWh
